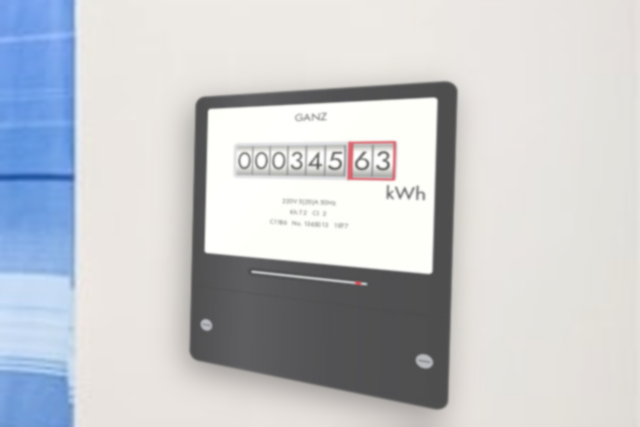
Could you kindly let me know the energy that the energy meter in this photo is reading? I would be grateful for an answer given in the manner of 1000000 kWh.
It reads 345.63 kWh
